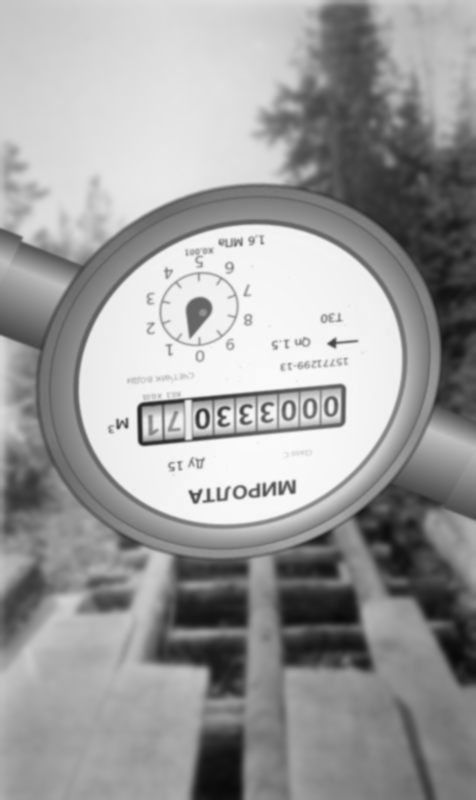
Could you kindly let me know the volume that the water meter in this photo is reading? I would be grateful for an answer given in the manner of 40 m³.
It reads 3330.710 m³
